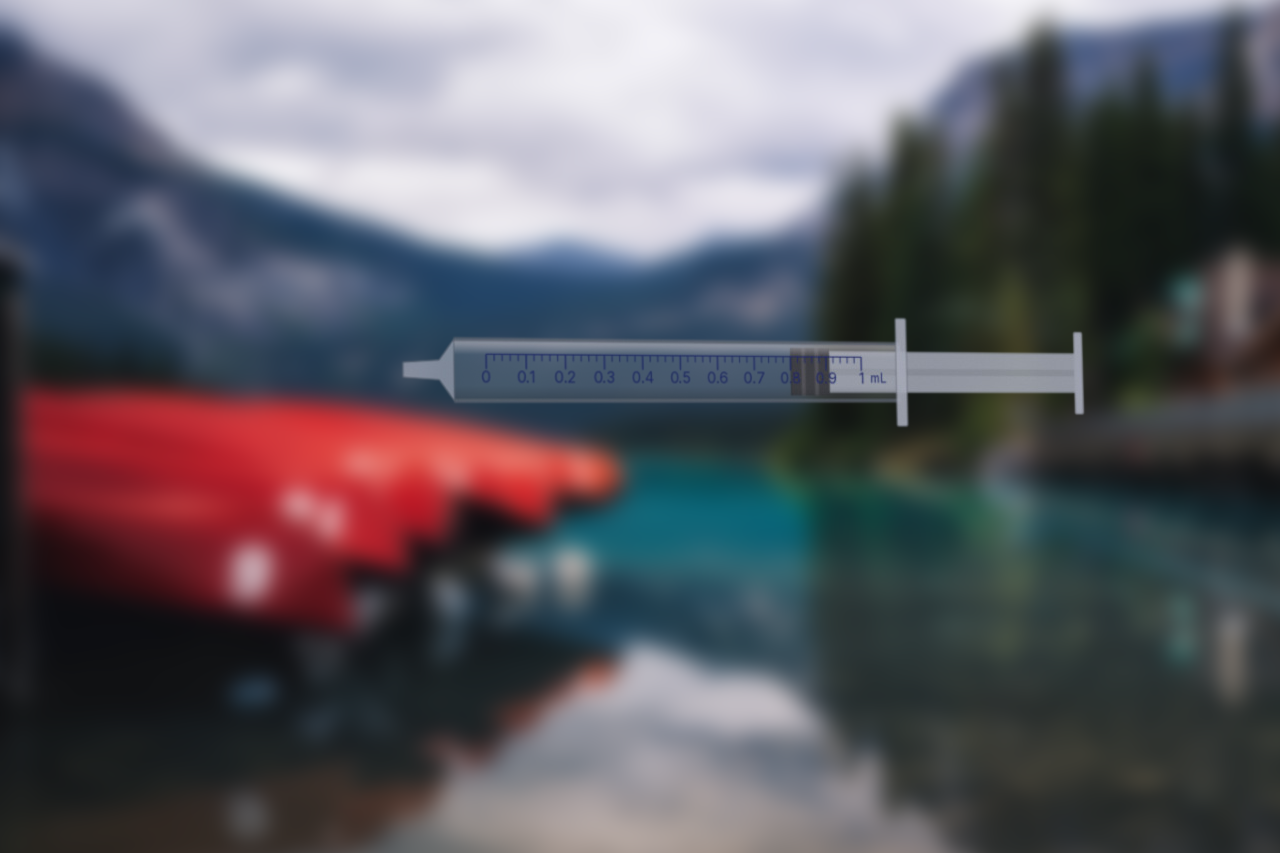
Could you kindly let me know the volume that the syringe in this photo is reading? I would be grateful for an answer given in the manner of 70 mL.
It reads 0.8 mL
